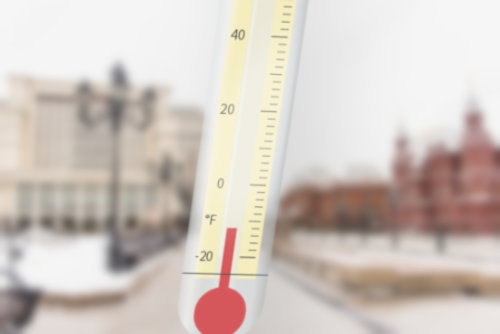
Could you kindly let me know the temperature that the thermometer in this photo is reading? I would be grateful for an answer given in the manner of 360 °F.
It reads -12 °F
